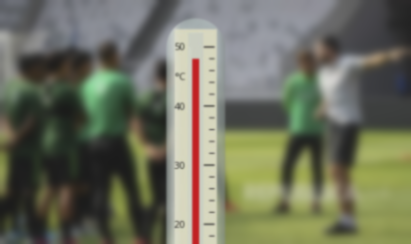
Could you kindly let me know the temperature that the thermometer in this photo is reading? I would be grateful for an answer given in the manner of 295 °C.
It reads 48 °C
